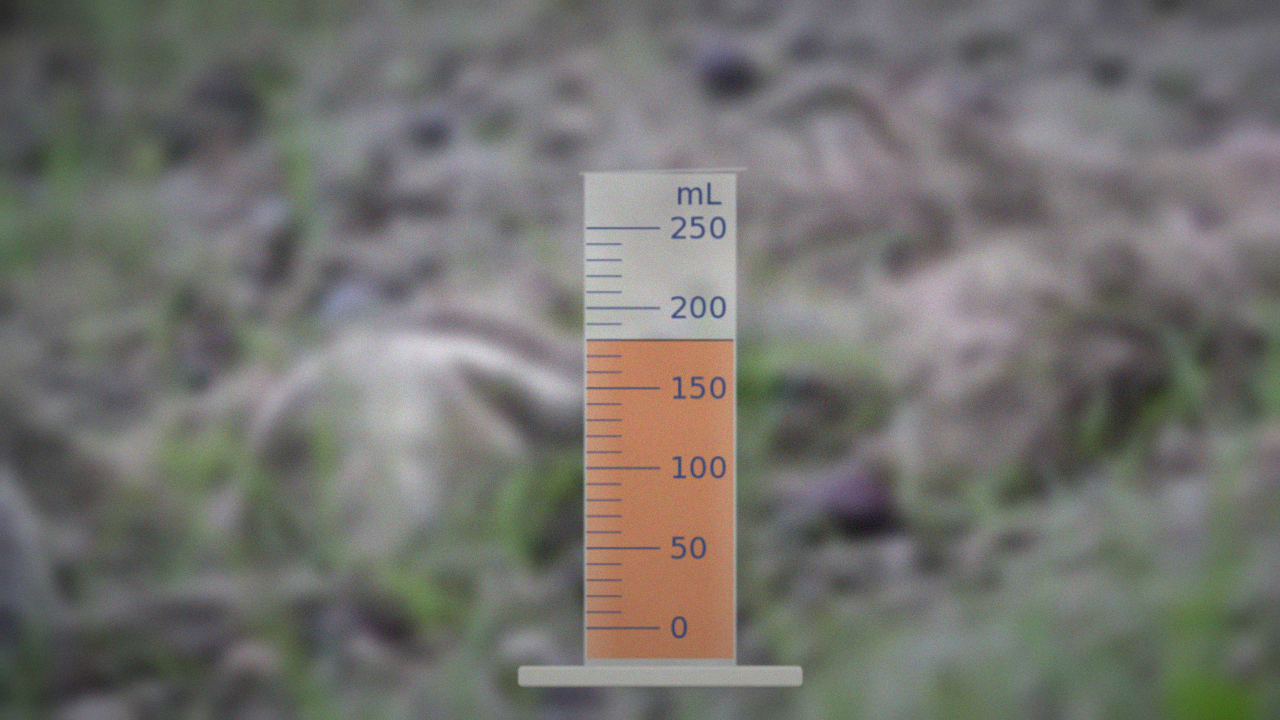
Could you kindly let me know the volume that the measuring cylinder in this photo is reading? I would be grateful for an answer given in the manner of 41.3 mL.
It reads 180 mL
